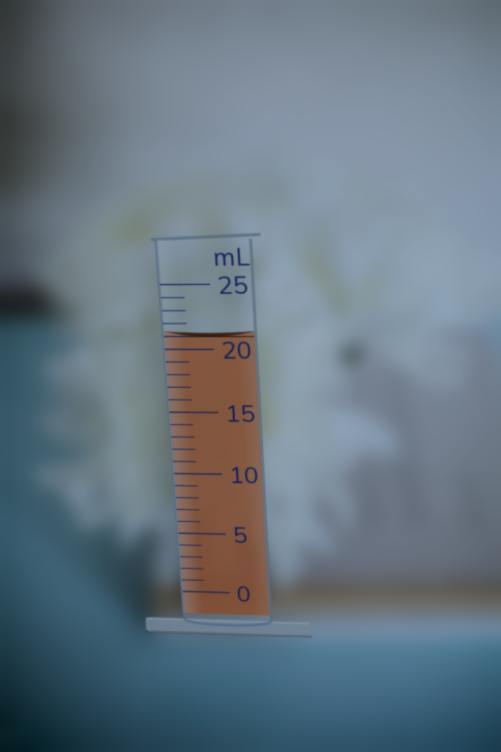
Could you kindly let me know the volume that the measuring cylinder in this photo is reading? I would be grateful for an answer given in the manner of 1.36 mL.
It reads 21 mL
